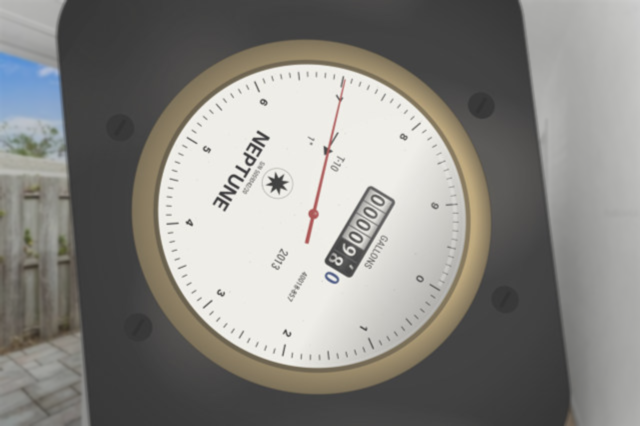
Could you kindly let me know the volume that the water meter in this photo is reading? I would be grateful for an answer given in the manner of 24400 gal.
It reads 977.0 gal
